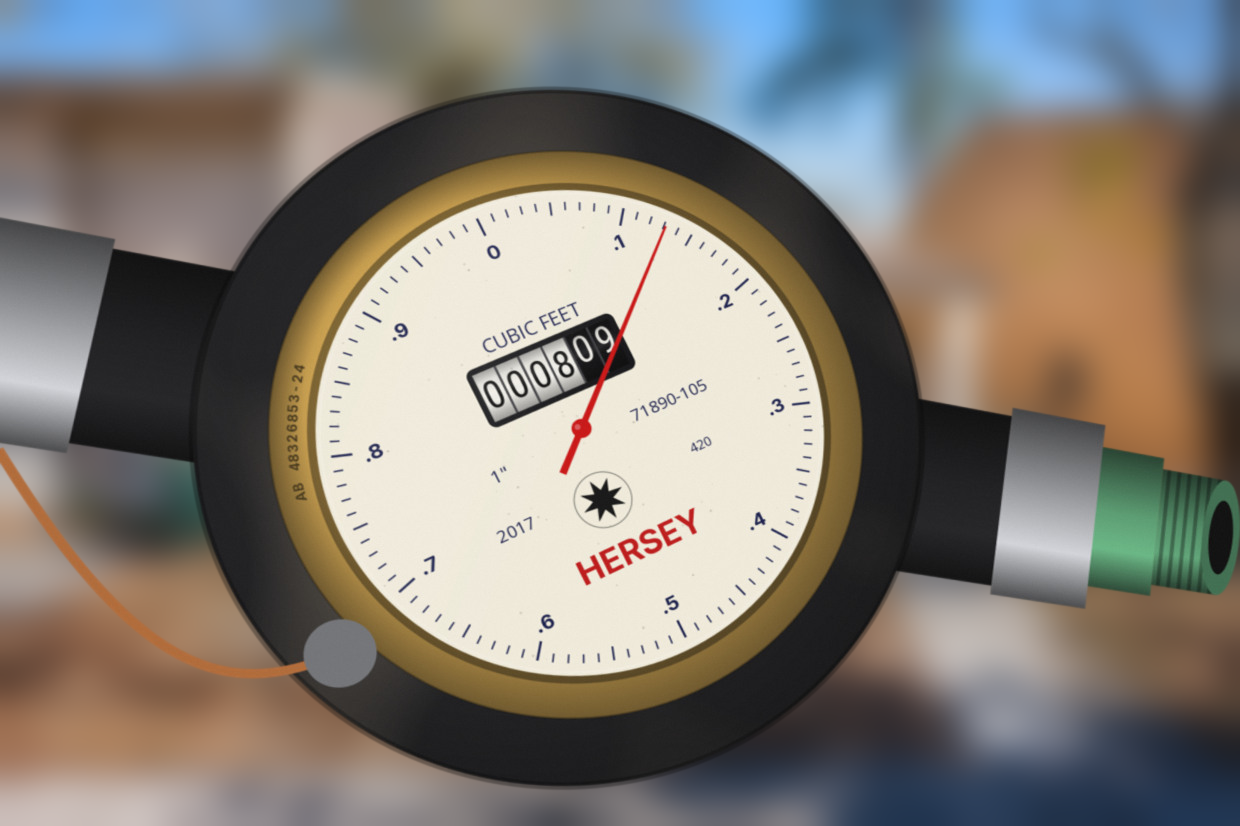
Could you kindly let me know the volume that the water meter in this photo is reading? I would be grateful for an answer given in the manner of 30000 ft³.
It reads 809.13 ft³
